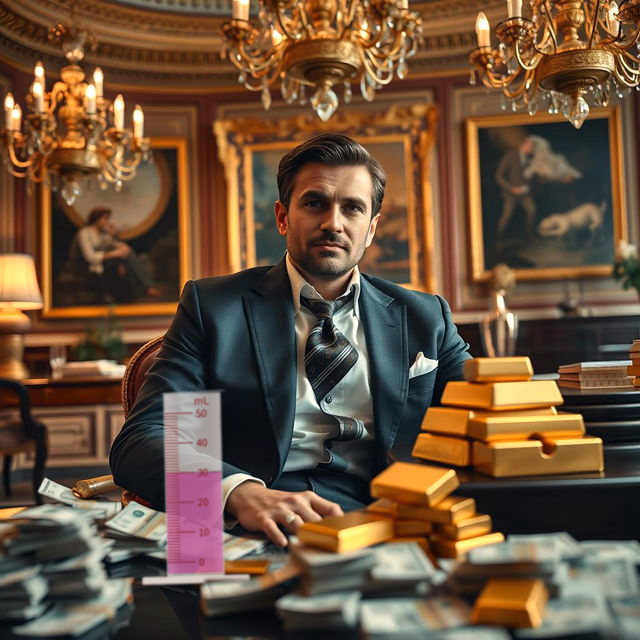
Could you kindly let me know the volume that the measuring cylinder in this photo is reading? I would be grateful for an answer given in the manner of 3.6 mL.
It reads 30 mL
